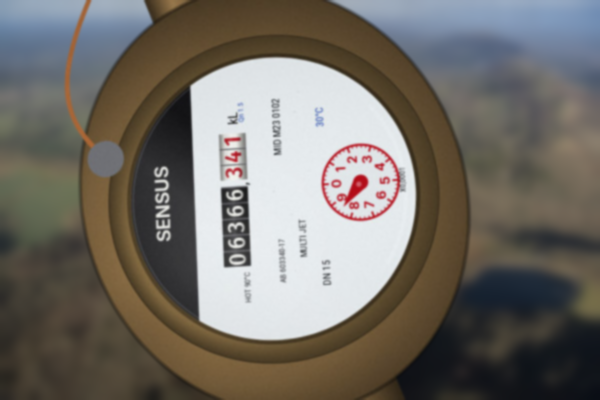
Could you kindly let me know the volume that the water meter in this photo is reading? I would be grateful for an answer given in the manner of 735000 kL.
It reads 6366.3418 kL
